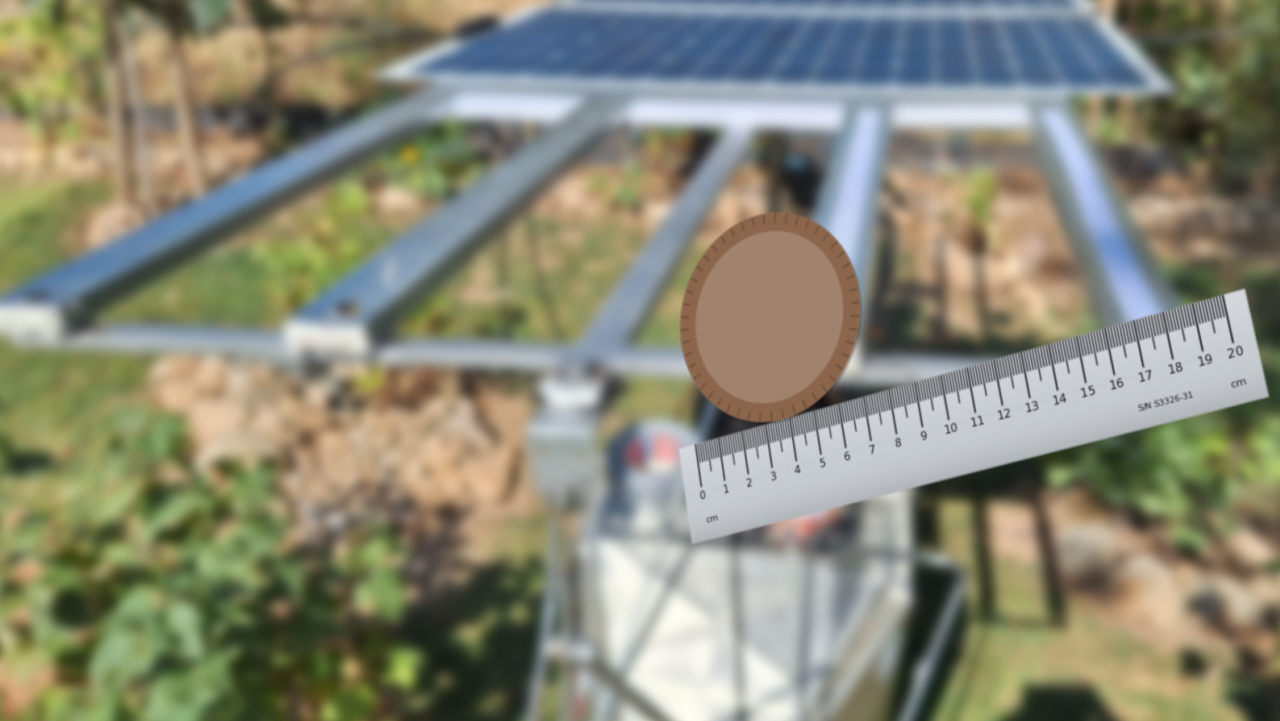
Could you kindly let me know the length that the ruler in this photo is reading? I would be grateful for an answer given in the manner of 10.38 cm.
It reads 7.5 cm
